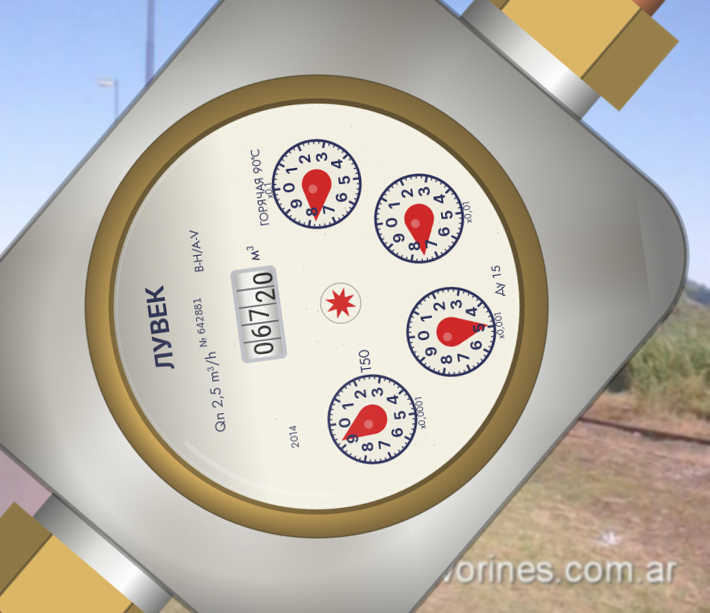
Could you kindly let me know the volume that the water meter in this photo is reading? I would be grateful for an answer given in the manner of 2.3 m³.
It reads 6719.7749 m³
